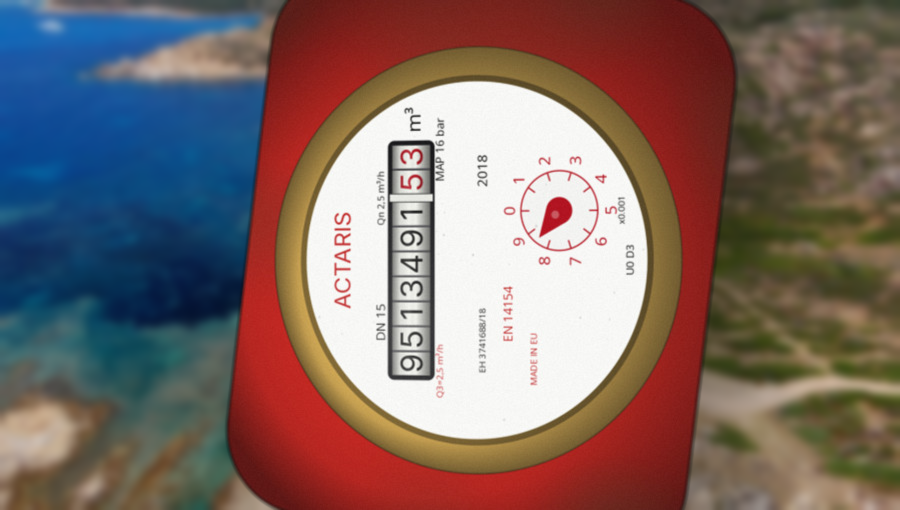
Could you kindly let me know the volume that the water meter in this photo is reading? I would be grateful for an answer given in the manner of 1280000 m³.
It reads 9513491.538 m³
